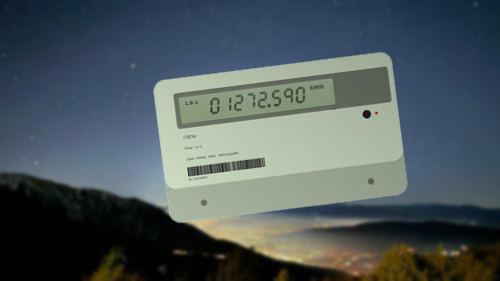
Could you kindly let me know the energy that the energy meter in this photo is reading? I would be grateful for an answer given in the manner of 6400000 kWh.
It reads 1272.590 kWh
